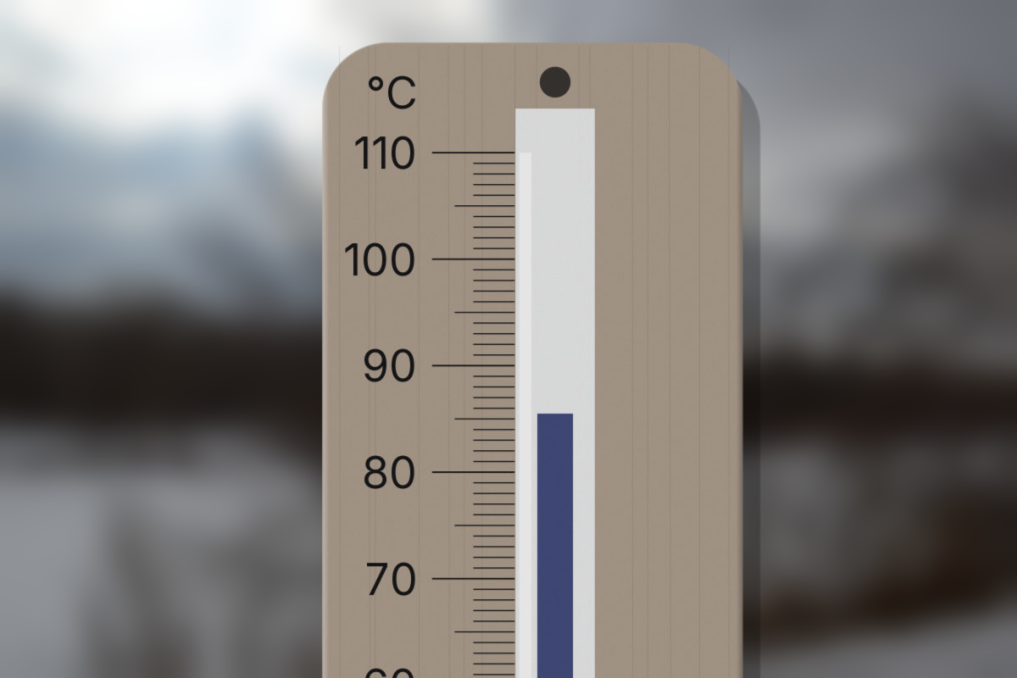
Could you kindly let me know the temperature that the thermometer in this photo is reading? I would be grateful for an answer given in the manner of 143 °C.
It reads 85.5 °C
